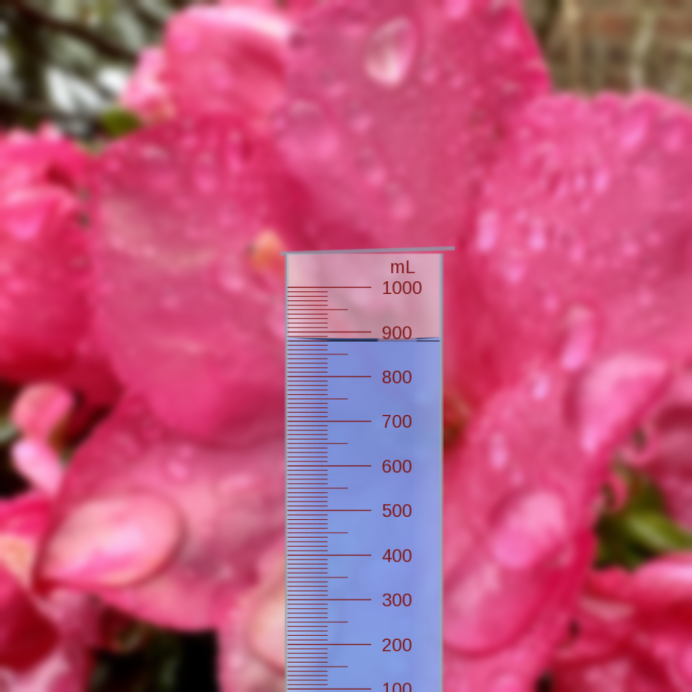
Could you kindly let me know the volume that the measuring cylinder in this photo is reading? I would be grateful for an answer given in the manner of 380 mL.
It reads 880 mL
